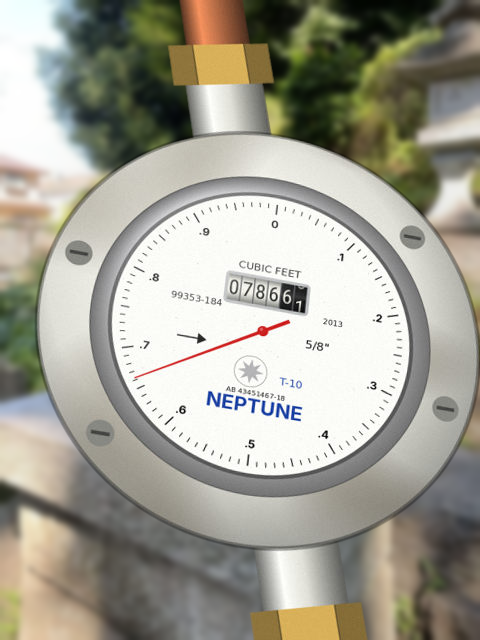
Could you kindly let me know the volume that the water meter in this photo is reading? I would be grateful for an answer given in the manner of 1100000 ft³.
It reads 78660.66 ft³
